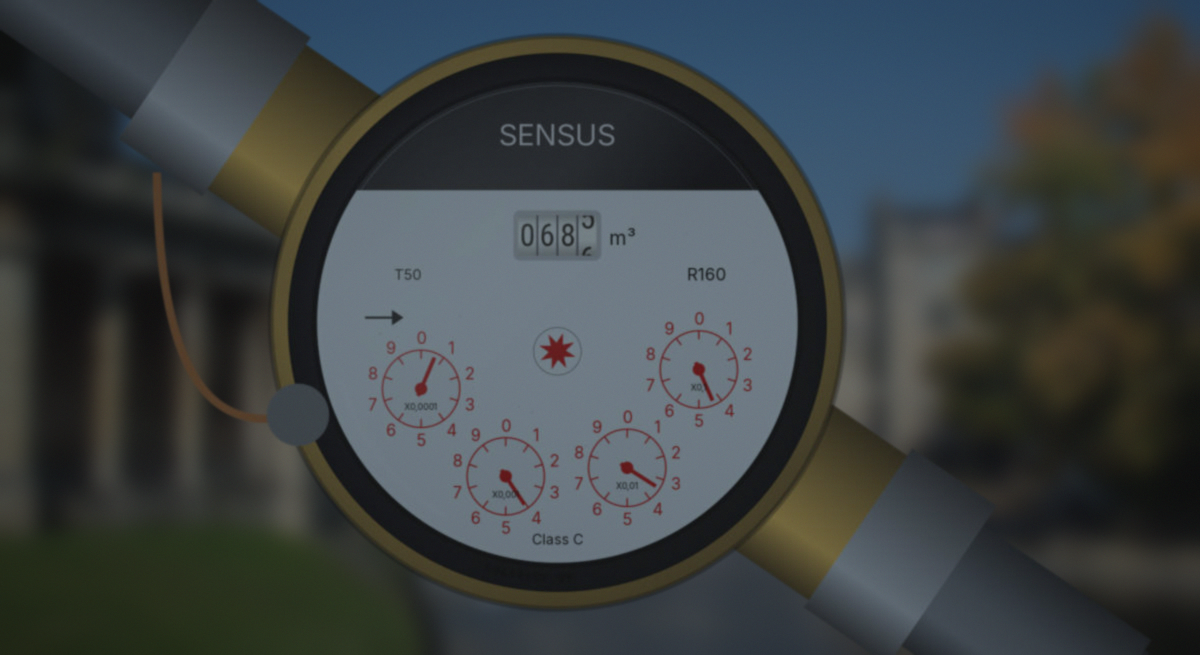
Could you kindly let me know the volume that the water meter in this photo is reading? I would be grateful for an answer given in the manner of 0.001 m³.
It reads 685.4340 m³
